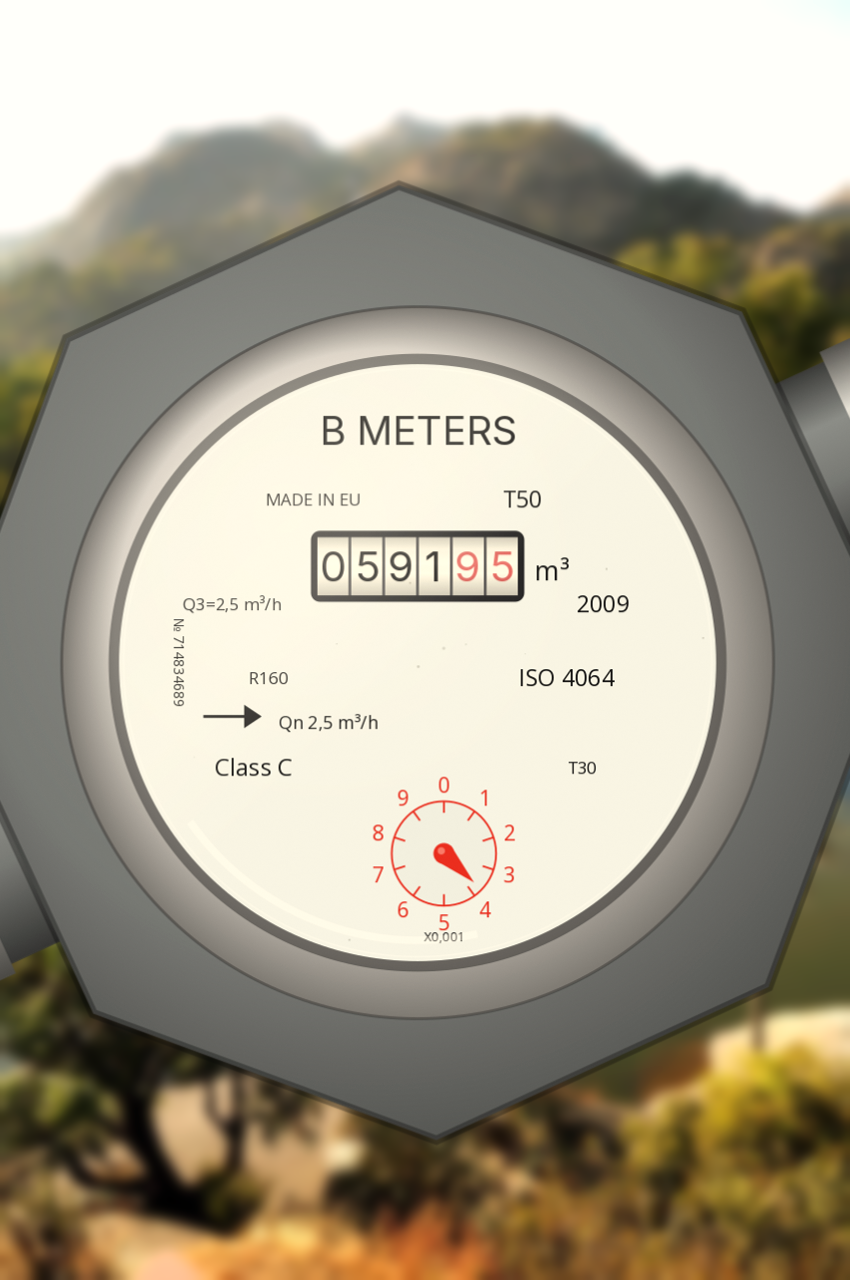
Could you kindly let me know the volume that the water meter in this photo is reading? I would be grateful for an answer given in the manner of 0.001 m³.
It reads 591.953 m³
